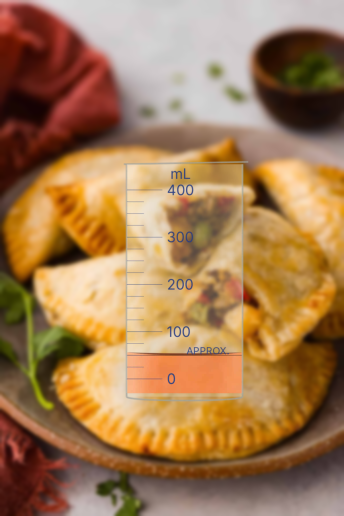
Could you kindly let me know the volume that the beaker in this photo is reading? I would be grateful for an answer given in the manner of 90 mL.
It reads 50 mL
